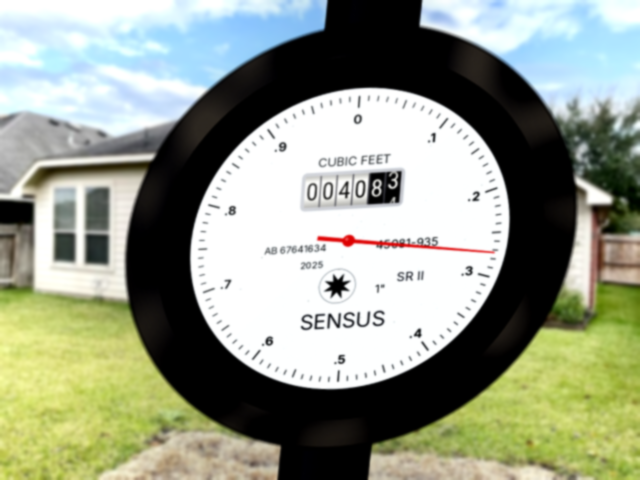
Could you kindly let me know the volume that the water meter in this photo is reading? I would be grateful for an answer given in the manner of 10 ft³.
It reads 4083.27 ft³
